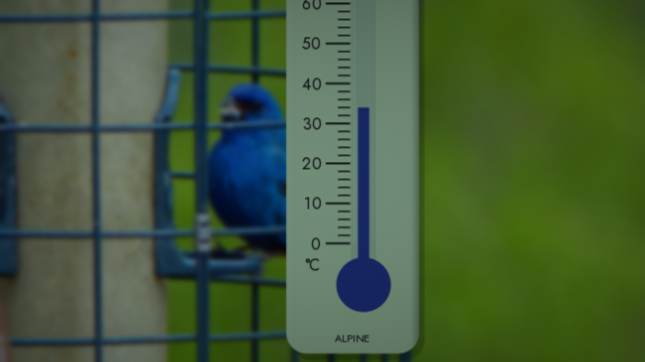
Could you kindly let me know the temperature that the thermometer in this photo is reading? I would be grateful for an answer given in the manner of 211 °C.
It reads 34 °C
